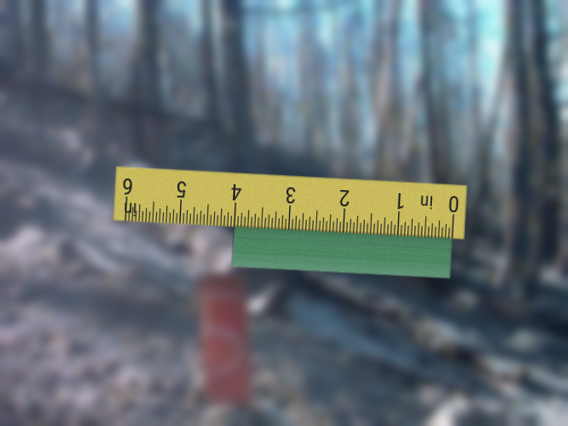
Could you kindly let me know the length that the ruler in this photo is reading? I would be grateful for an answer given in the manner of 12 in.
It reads 4 in
